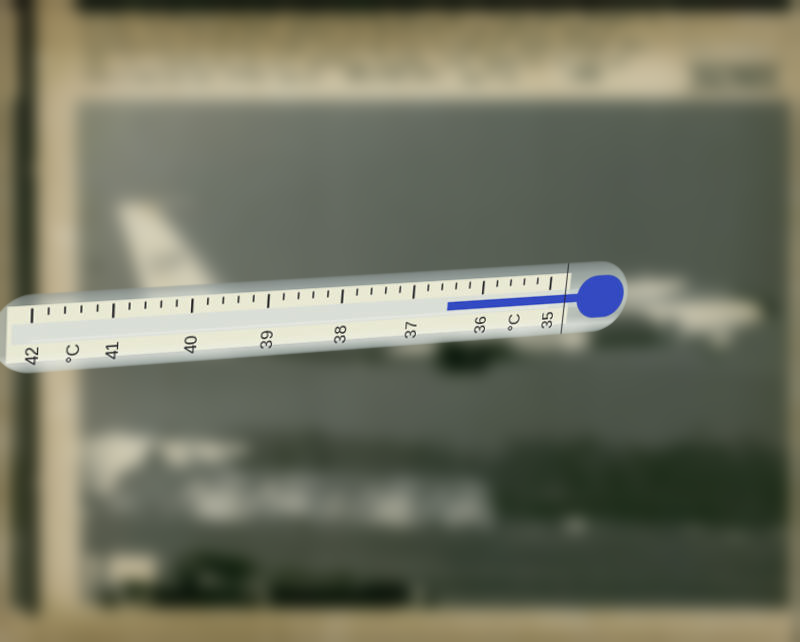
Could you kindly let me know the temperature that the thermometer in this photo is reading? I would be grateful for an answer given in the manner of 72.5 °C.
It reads 36.5 °C
